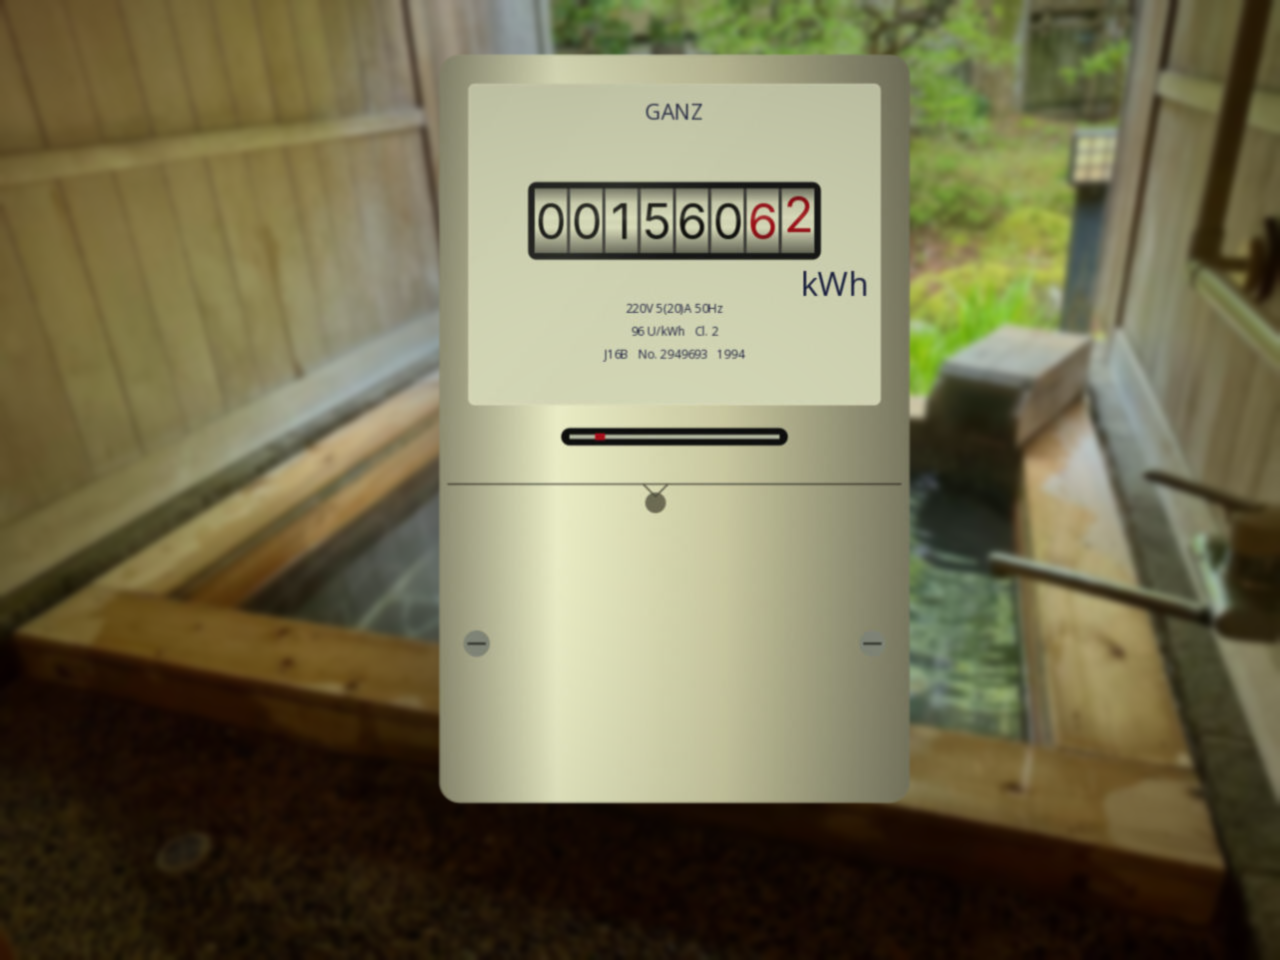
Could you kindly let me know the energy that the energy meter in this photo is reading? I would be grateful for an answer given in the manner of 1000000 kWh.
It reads 1560.62 kWh
